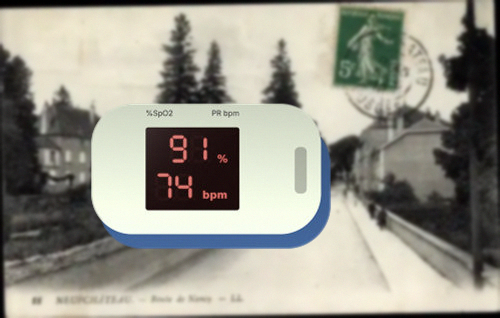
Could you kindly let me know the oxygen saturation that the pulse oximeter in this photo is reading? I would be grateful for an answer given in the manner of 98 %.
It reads 91 %
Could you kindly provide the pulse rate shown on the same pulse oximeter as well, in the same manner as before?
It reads 74 bpm
